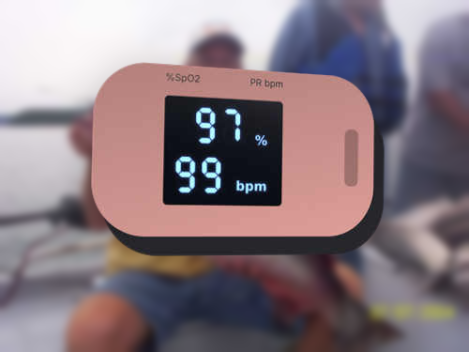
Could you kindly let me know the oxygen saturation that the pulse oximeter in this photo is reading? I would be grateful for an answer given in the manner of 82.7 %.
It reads 97 %
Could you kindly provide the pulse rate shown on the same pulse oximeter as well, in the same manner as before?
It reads 99 bpm
